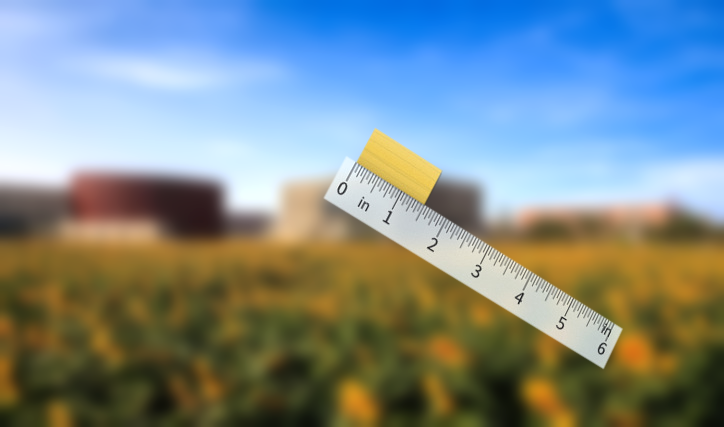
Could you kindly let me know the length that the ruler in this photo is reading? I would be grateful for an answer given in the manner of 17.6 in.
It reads 1.5 in
